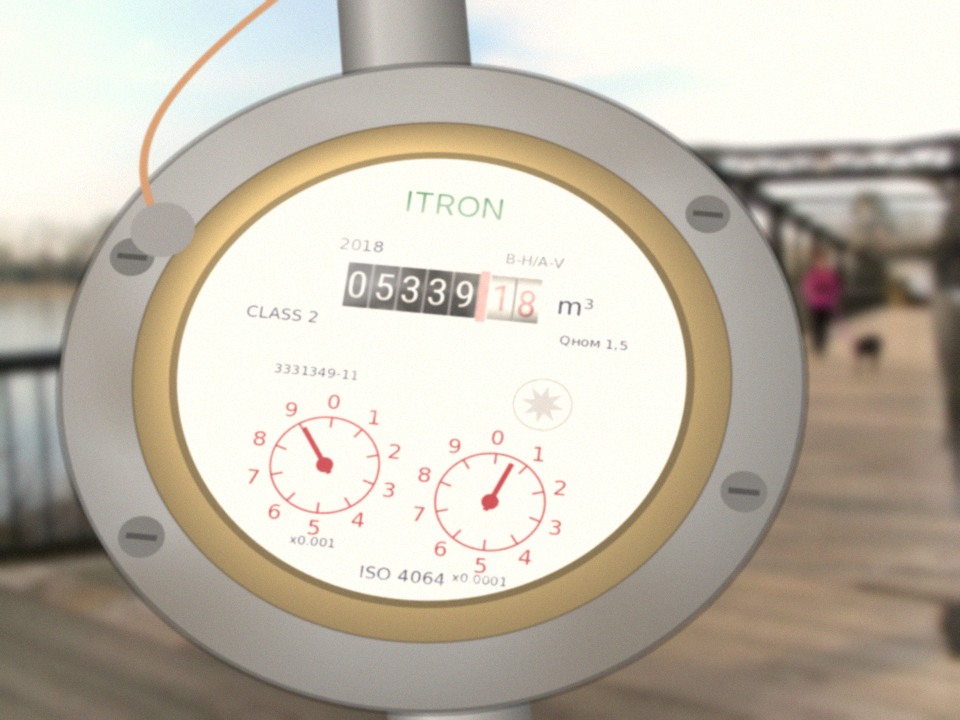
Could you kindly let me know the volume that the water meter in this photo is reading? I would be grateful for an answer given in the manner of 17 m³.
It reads 5339.1790 m³
